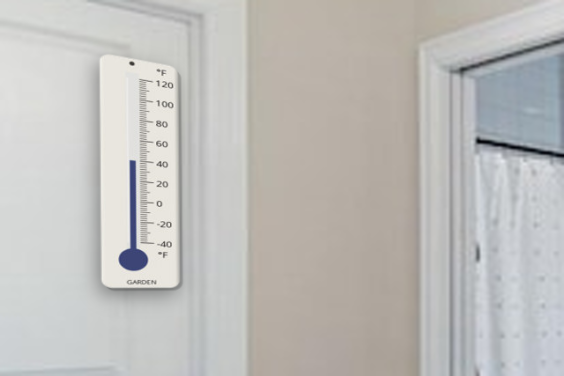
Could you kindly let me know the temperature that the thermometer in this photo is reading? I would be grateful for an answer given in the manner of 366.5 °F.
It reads 40 °F
